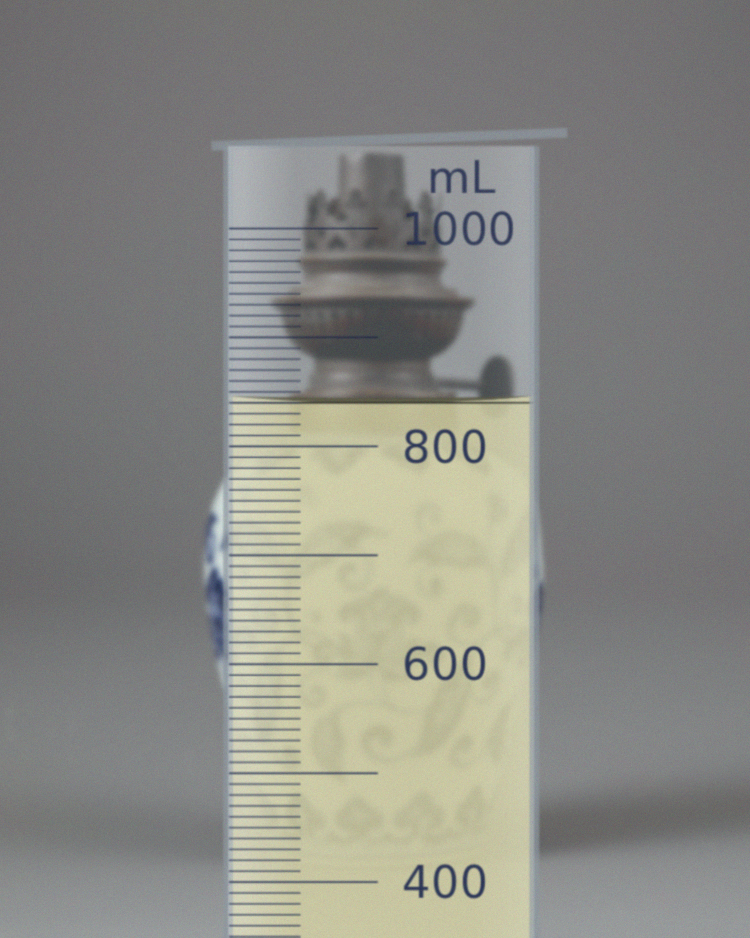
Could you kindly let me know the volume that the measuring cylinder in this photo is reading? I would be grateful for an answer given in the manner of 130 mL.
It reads 840 mL
